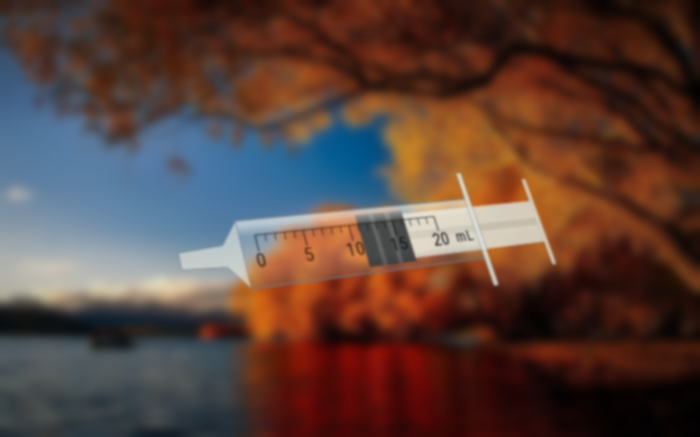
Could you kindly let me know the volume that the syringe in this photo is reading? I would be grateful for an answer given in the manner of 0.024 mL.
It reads 11 mL
